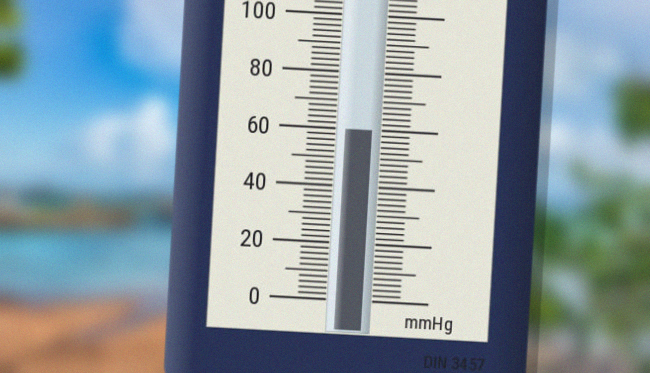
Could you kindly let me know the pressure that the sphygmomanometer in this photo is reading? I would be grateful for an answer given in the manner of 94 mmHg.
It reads 60 mmHg
